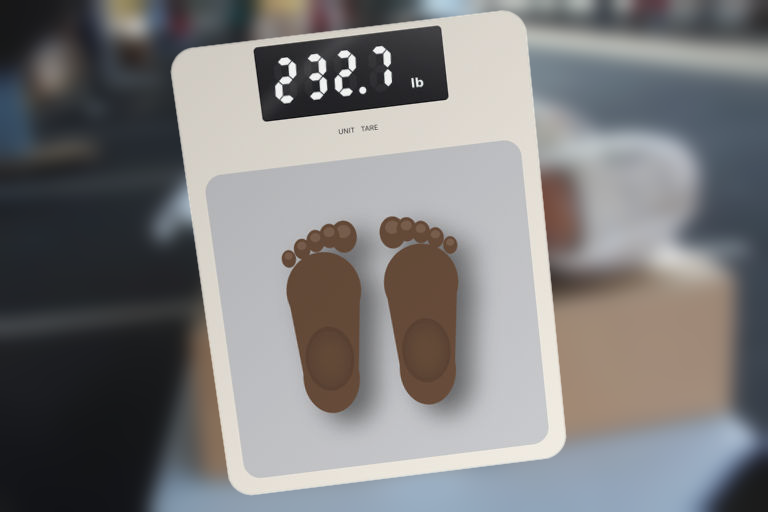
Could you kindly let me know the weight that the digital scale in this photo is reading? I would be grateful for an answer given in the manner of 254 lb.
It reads 232.7 lb
